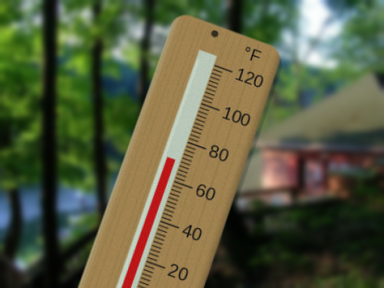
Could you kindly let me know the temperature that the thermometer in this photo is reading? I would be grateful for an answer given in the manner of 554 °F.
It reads 70 °F
